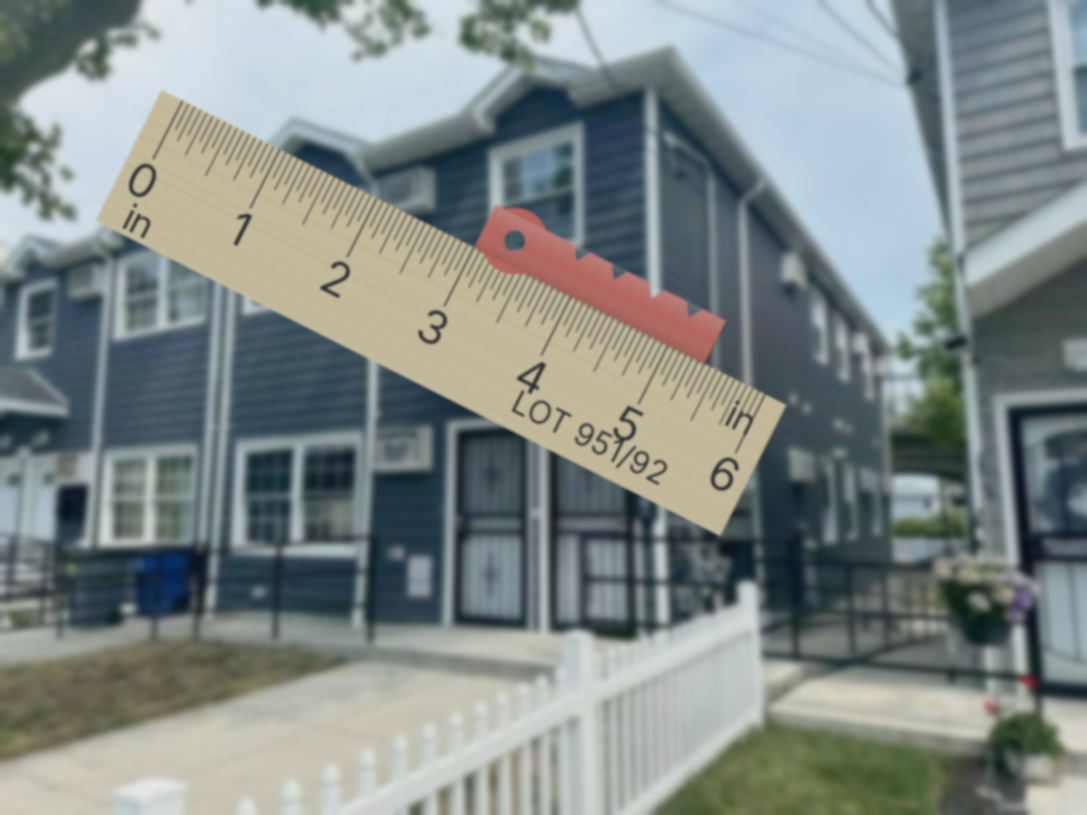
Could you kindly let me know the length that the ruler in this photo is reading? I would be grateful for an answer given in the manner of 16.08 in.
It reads 2.375 in
